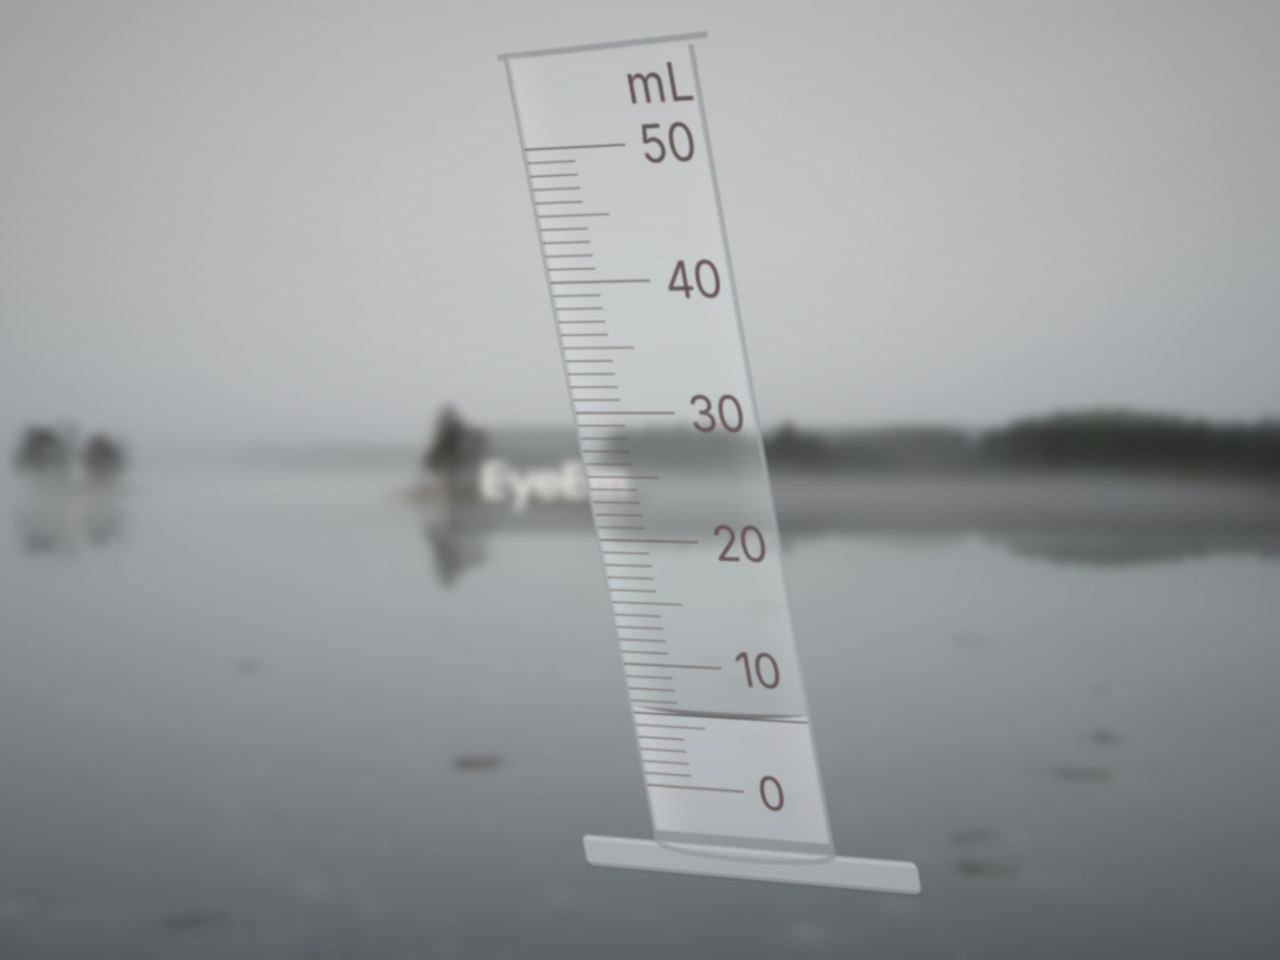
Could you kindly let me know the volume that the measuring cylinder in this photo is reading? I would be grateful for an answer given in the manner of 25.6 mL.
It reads 6 mL
